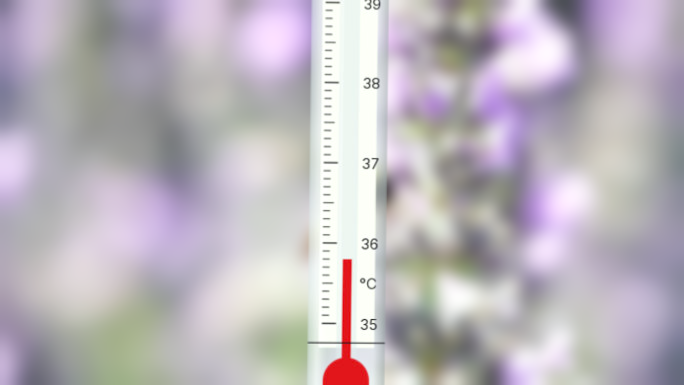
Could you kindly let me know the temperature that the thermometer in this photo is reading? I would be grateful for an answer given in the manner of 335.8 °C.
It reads 35.8 °C
